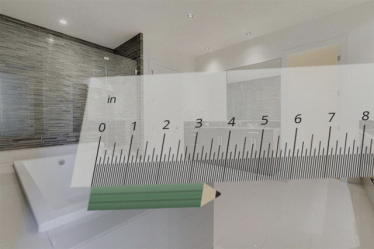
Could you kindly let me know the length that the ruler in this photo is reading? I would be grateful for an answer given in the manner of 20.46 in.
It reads 4 in
